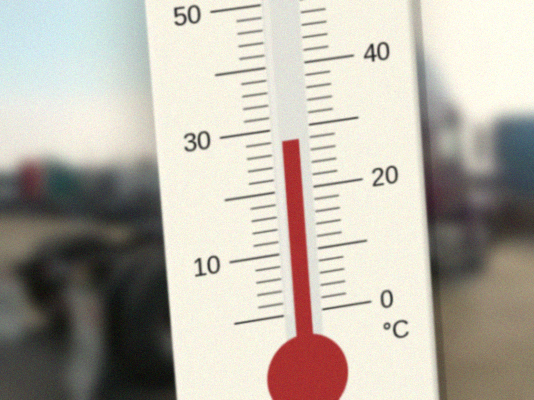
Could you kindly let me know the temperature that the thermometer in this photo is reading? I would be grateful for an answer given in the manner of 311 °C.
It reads 28 °C
